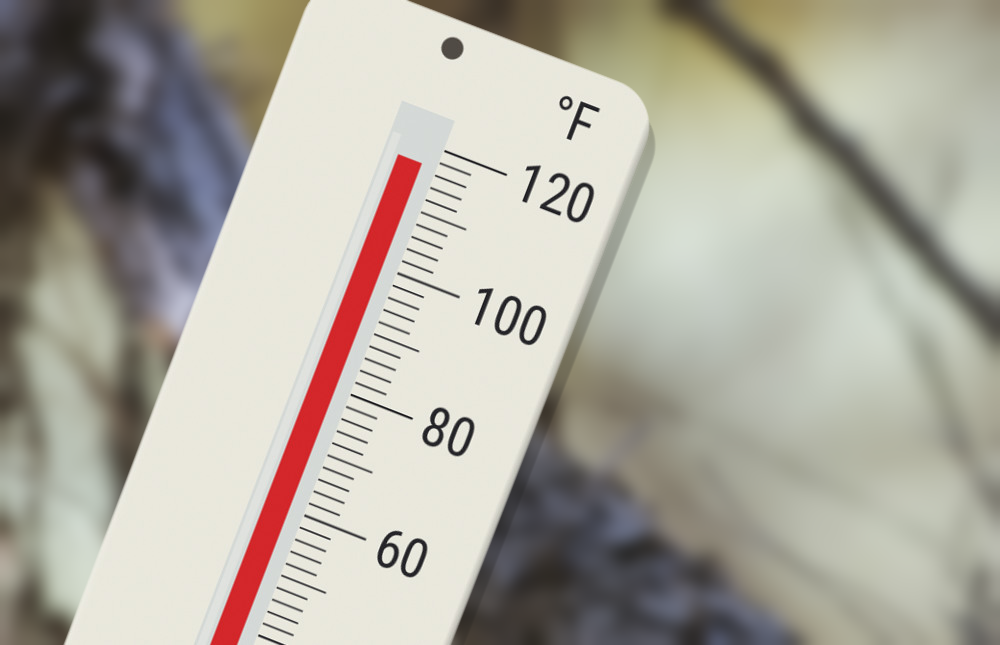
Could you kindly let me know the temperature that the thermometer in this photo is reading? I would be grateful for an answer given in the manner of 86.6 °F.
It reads 117 °F
